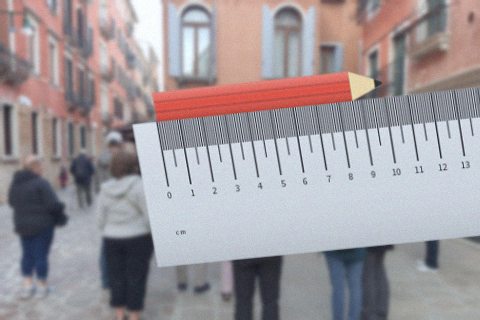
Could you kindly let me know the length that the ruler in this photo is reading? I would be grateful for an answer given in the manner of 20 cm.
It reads 10 cm
